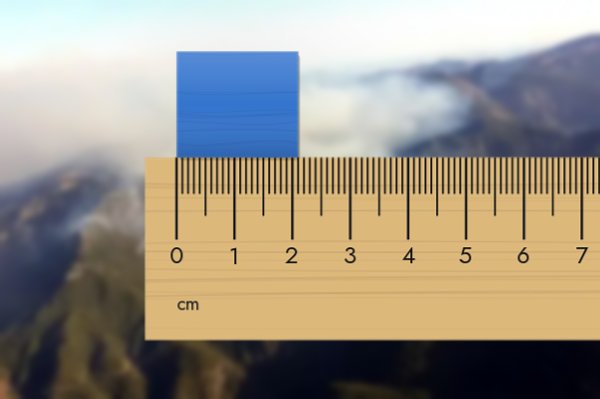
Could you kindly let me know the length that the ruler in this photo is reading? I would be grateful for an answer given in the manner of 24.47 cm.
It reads 2.1 cm
